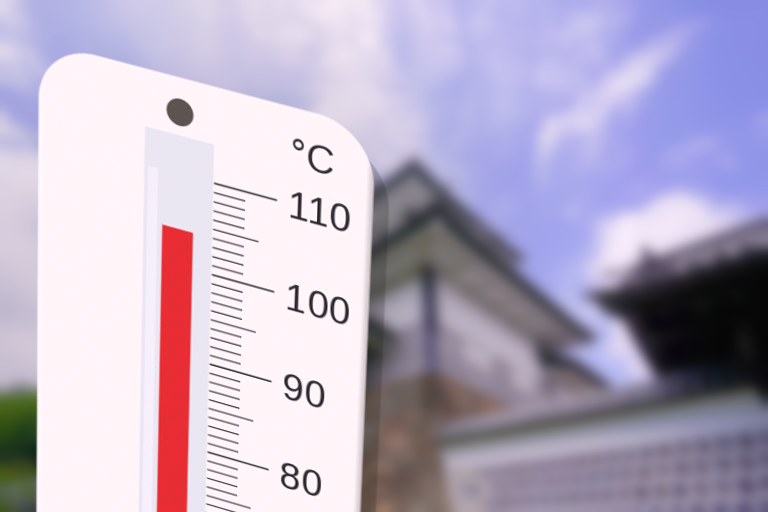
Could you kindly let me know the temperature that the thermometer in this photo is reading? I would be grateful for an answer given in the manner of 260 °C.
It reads 104 °C
